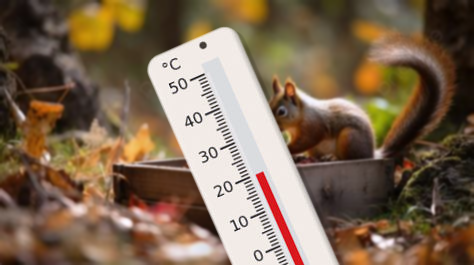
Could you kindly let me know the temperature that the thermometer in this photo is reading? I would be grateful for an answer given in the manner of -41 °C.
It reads 20 °C
